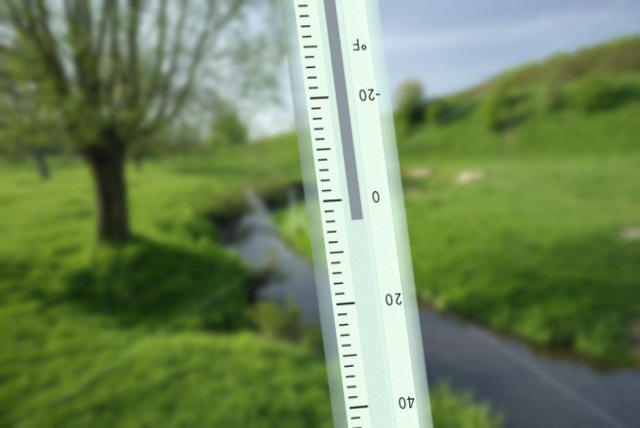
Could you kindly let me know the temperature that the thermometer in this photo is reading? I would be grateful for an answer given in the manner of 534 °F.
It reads 4 °F
